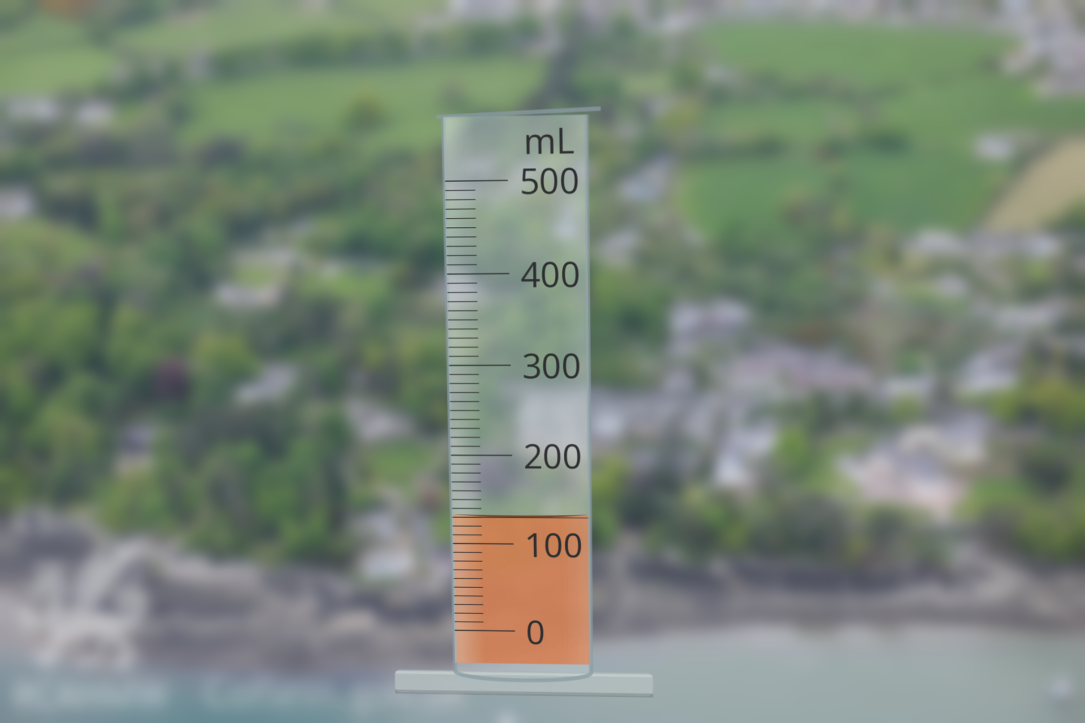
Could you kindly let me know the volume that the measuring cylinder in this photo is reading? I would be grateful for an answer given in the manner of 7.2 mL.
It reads 130 mL
